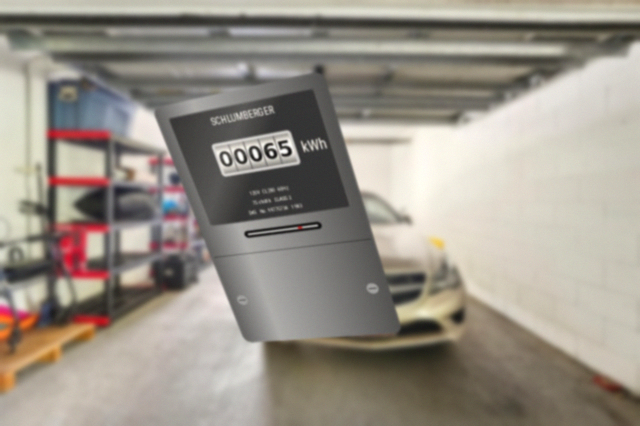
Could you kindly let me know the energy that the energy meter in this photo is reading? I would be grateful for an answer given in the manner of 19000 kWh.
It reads 65 kWh
